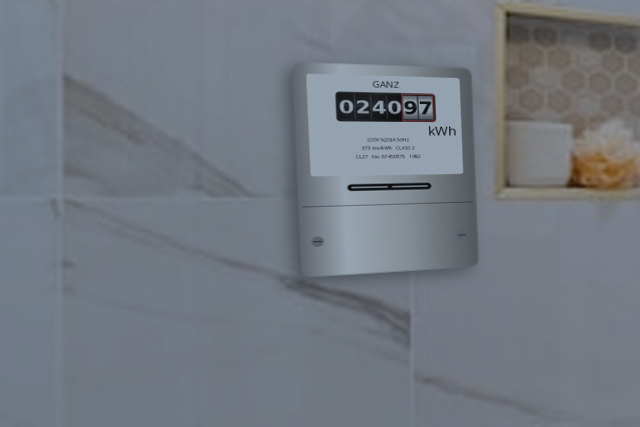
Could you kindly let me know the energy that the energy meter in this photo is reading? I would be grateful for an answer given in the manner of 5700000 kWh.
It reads 240.97 kWh
